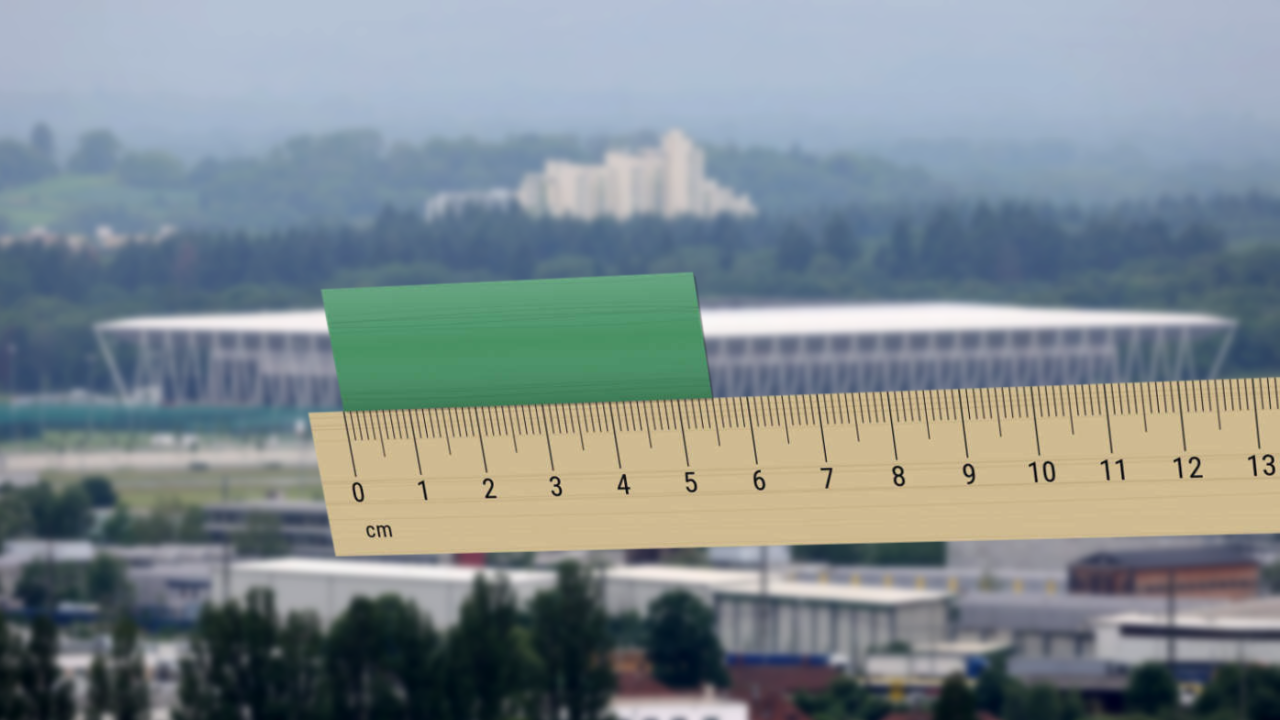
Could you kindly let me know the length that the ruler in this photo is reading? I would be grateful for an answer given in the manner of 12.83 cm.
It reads 5.5 cm
